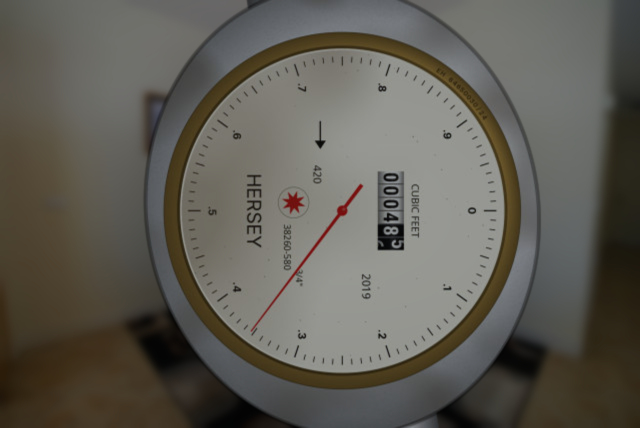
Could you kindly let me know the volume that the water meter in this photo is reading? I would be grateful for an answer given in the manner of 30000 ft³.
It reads 485.35 ft³
